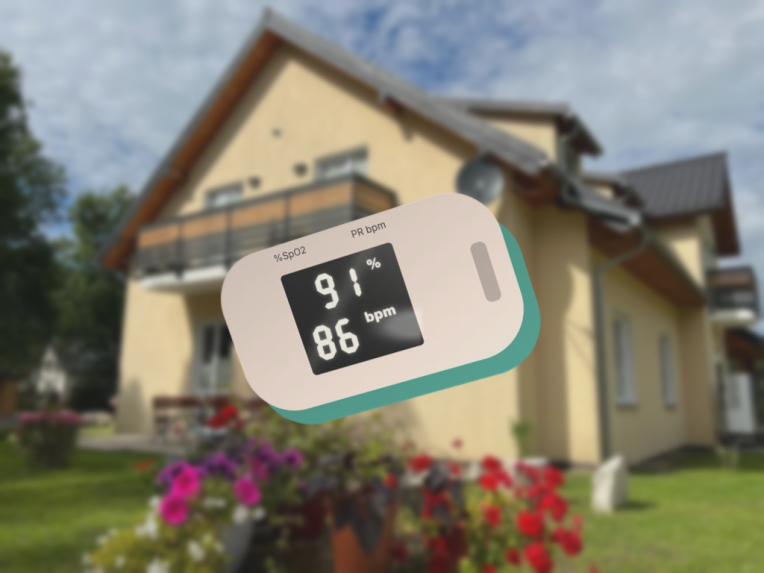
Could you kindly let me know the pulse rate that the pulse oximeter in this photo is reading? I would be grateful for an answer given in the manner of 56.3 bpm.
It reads 86 bpm
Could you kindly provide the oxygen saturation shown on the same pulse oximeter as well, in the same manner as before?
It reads 91 %
